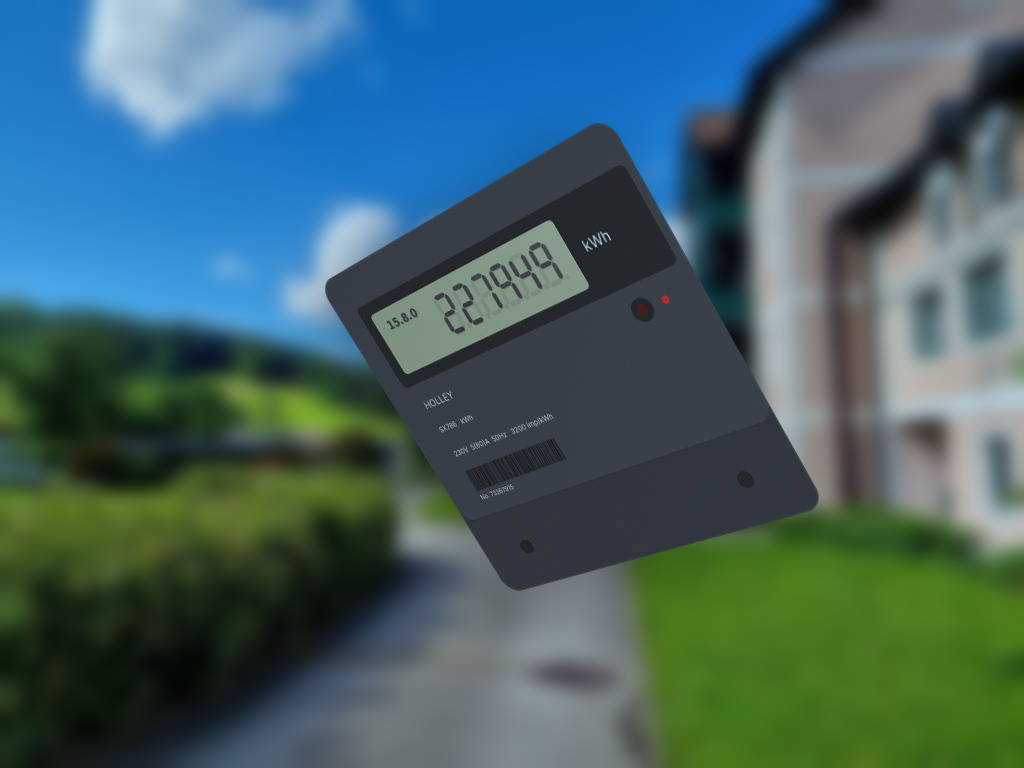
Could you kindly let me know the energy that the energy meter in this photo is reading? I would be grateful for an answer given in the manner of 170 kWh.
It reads 227949 kWh
